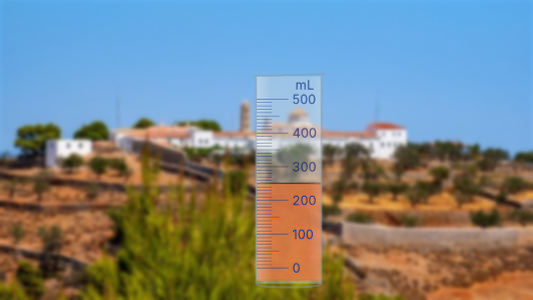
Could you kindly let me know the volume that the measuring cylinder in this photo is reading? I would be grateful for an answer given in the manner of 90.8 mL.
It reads 250 mL
